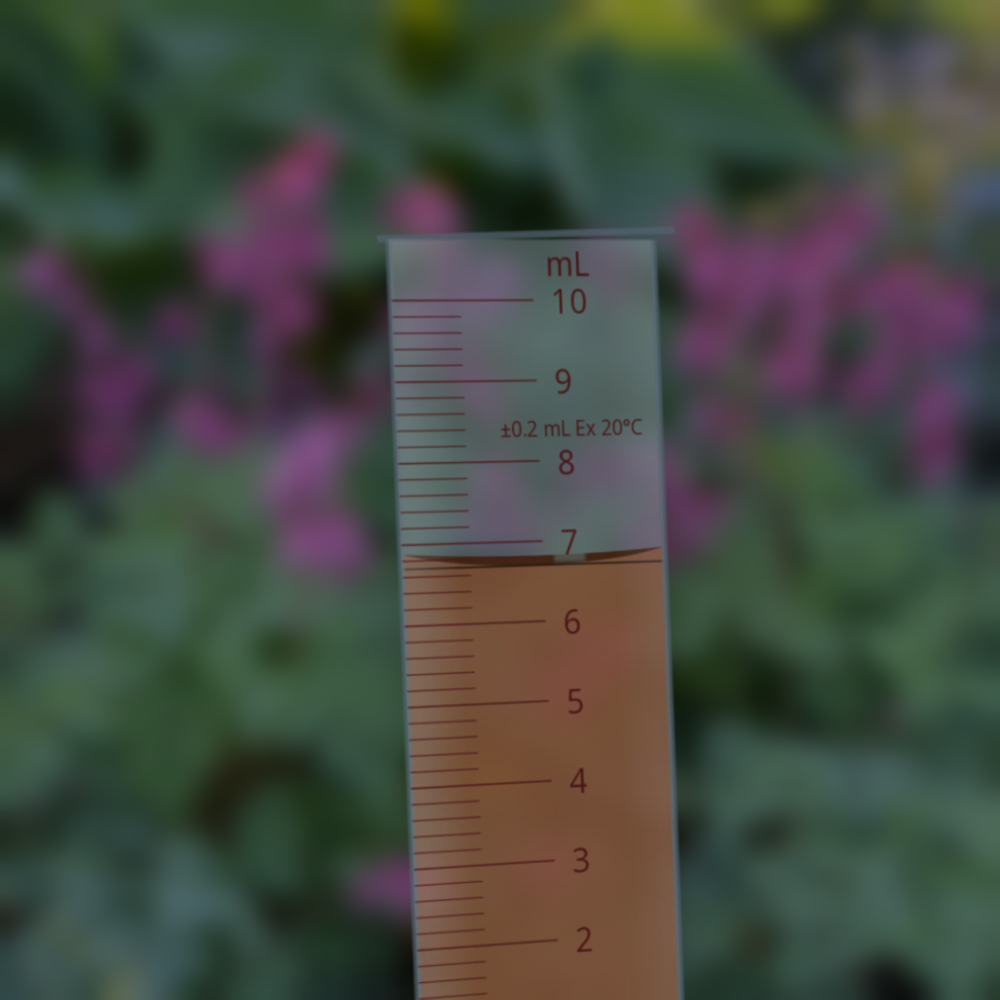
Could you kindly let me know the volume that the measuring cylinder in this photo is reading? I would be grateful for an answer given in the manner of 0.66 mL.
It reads 6.7 mL
